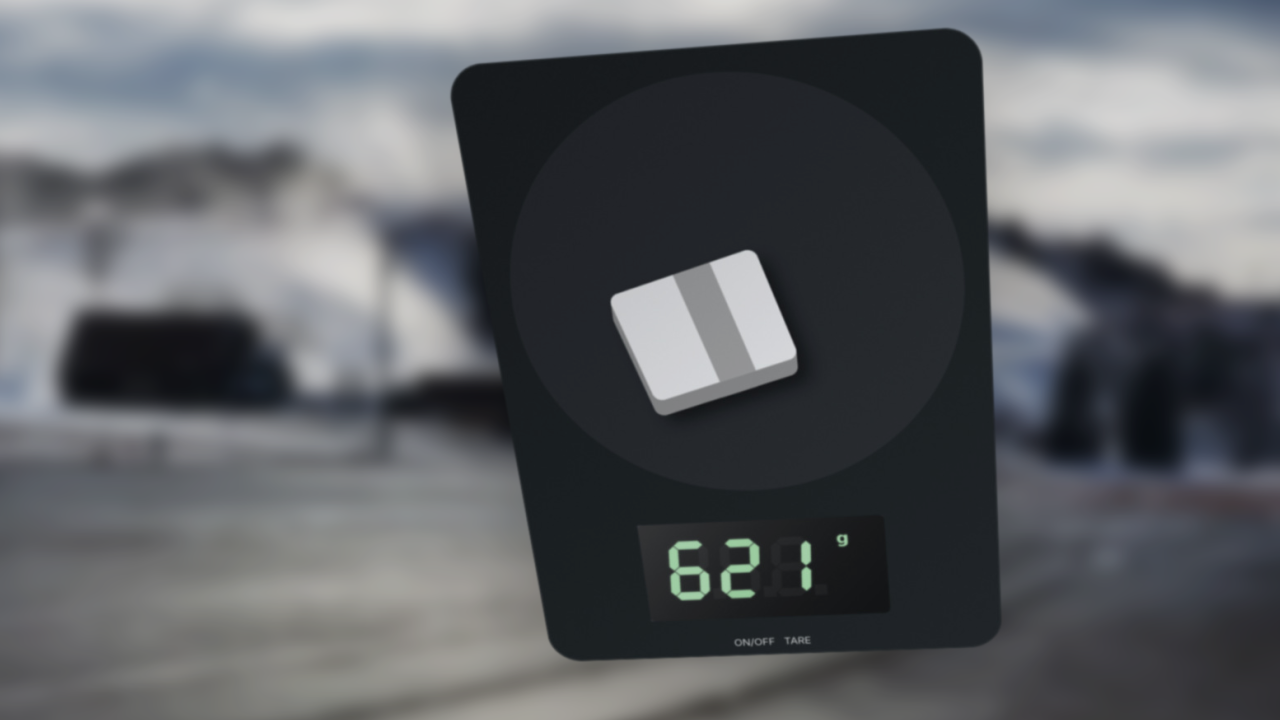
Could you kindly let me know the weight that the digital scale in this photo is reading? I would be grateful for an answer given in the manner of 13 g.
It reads 621 g
